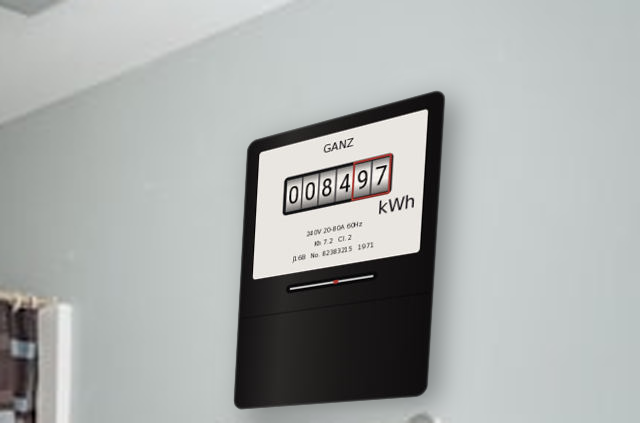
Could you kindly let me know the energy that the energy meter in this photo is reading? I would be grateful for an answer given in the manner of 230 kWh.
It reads 84.97 kWh
